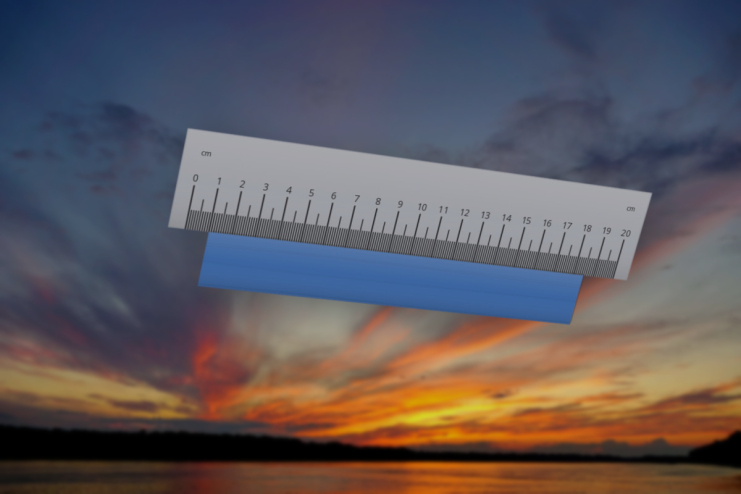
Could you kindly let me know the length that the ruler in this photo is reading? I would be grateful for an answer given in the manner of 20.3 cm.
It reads 17.5 cm
